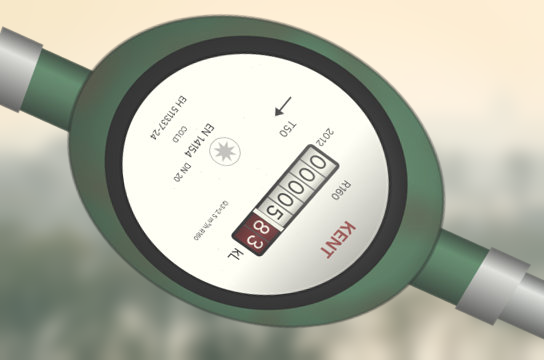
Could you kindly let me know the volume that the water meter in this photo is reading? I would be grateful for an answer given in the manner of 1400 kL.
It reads 5.83 kL
